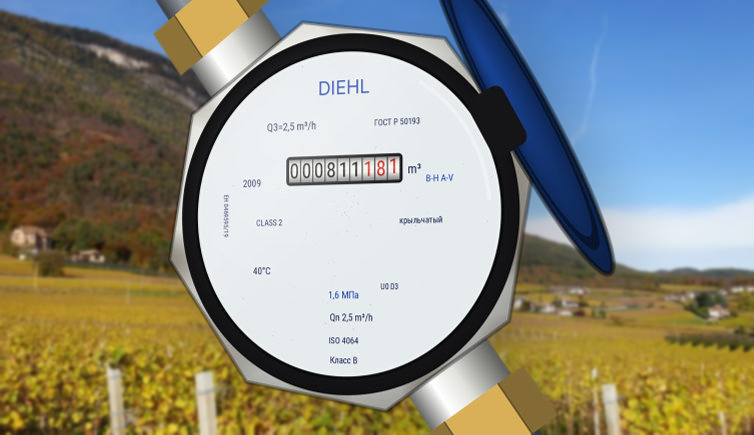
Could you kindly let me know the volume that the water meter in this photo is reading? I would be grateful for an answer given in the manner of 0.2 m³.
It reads 811.181 m³
